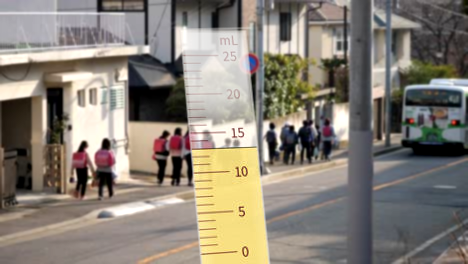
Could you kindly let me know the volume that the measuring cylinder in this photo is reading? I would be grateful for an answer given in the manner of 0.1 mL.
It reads 13 mL
